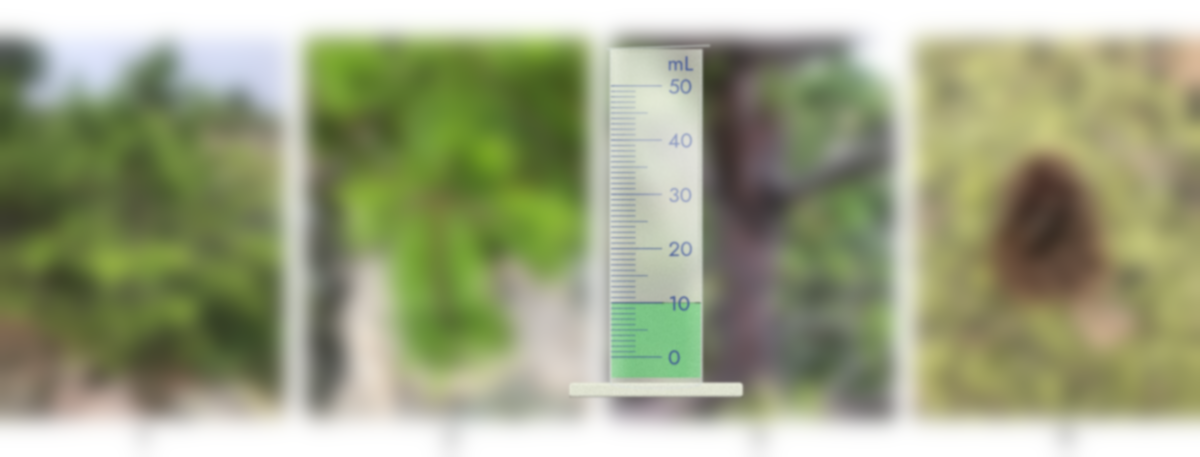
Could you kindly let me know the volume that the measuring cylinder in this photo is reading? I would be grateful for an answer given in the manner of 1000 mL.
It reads 10 mL
